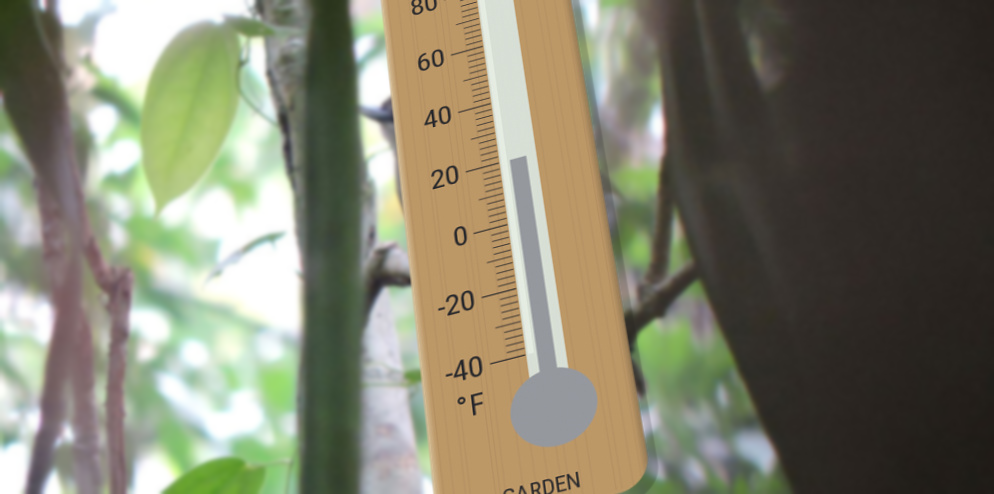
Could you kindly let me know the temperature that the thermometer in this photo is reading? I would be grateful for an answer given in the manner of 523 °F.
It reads 20 °F
